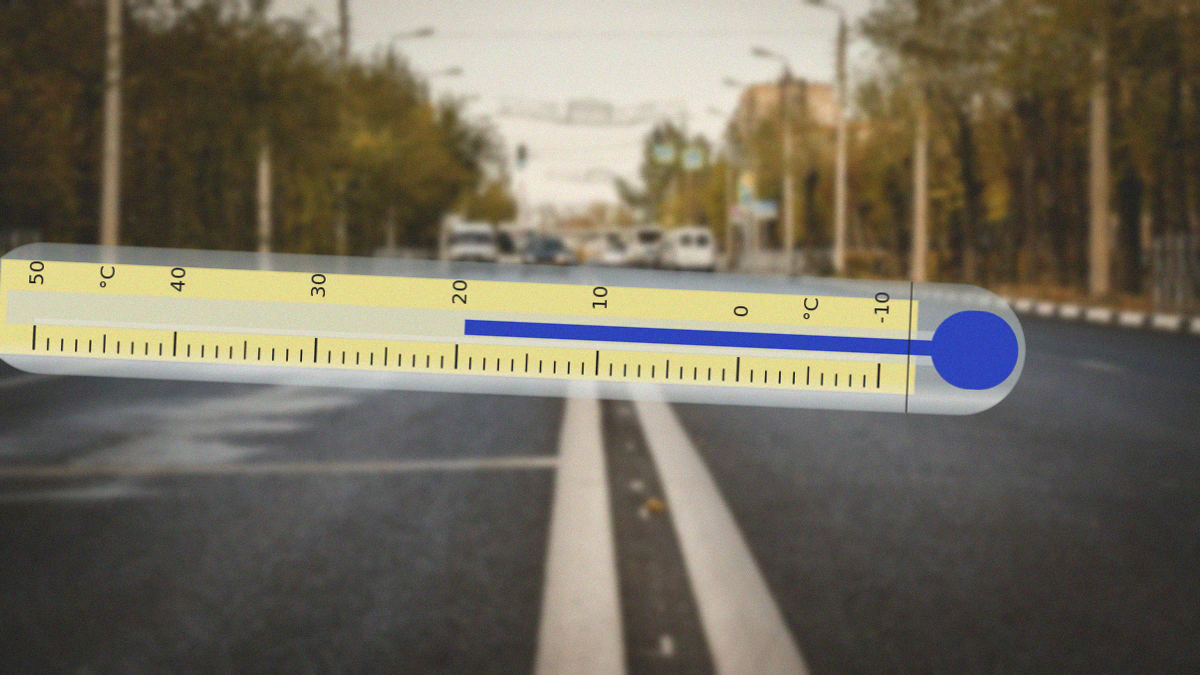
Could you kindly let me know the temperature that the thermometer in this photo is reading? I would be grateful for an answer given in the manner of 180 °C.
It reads 19.5 °C
